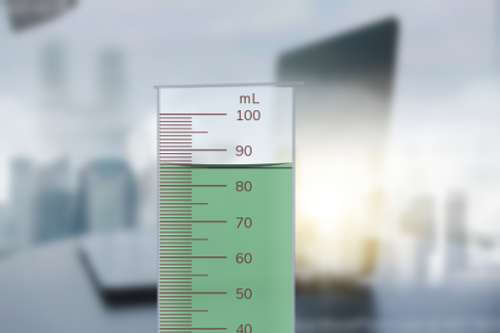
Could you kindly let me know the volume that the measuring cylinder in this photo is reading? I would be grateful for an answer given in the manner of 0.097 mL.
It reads 85 mL
